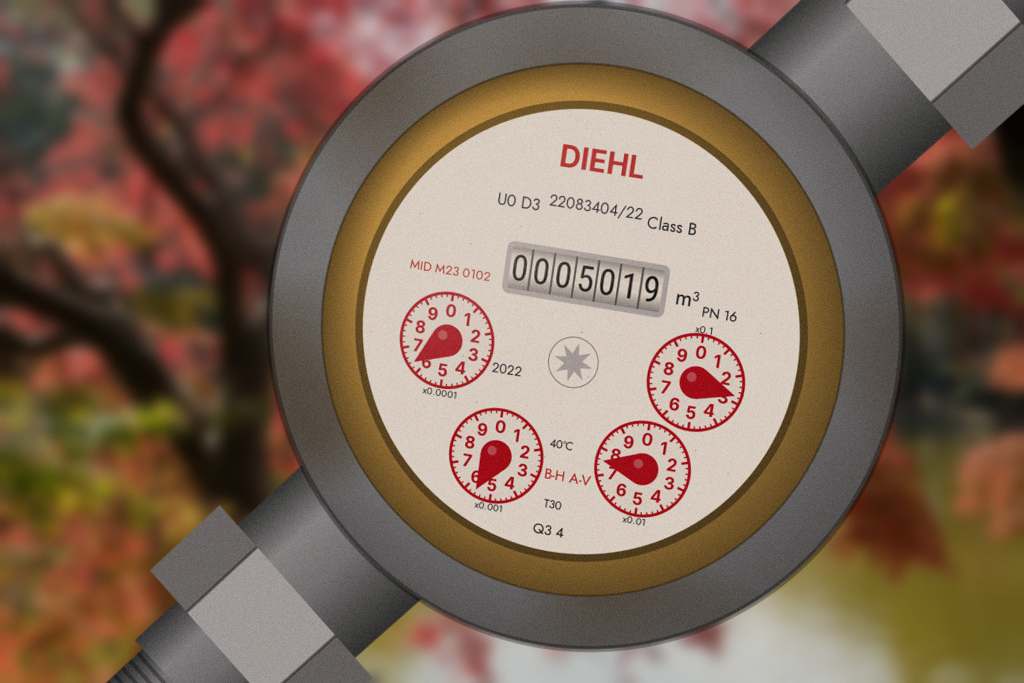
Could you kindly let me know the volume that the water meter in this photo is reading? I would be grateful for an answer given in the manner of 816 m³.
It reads 5019.2756 m³
